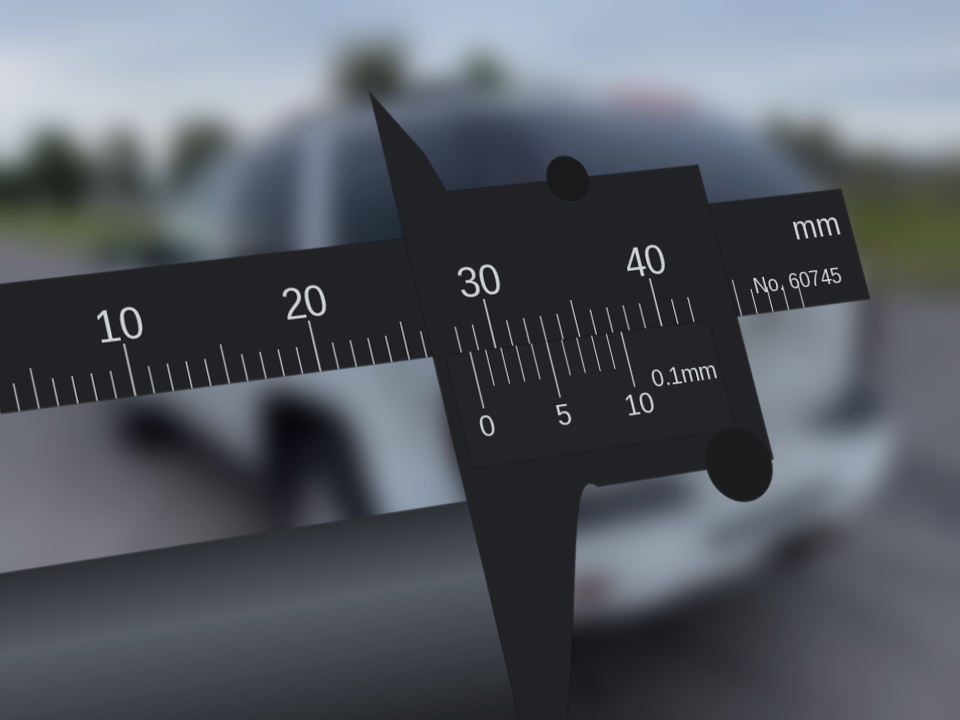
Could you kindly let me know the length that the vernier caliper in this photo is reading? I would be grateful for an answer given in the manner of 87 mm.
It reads 28.5 mm
